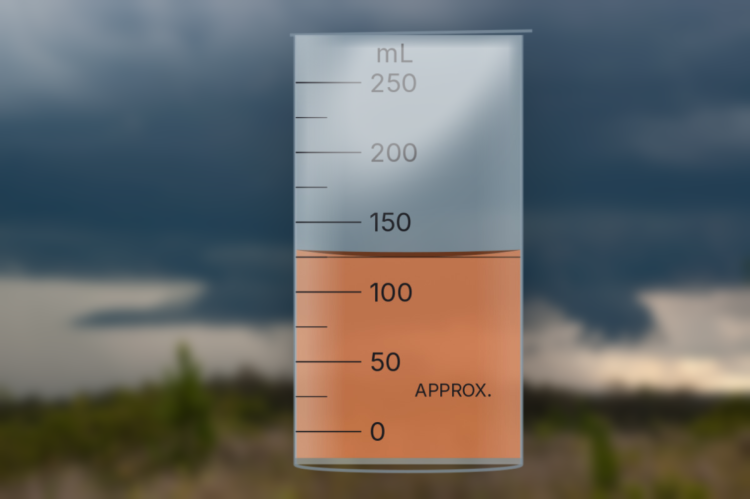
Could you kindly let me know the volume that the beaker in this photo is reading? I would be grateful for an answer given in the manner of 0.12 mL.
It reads 125 mL
